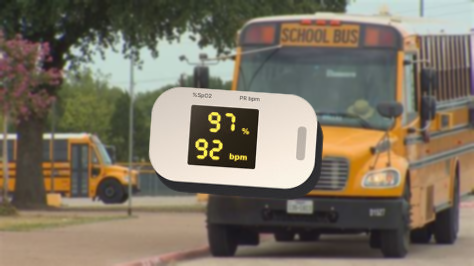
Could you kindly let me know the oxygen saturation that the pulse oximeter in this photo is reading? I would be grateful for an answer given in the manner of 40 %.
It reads 97 %
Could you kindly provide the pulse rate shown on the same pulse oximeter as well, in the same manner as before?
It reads 92 bpm
